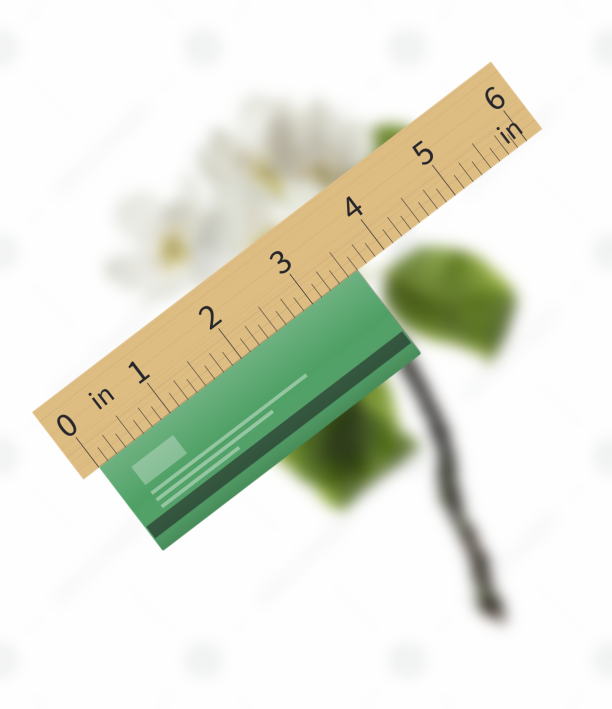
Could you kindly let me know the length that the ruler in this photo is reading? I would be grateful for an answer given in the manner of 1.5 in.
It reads 3.625 in
